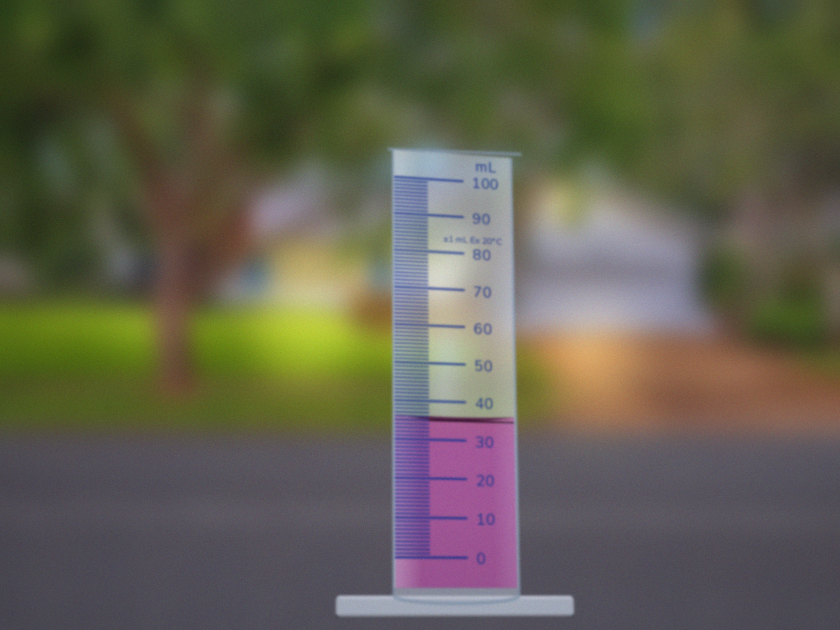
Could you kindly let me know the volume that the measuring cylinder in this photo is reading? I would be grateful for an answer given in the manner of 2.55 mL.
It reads 35 mL
